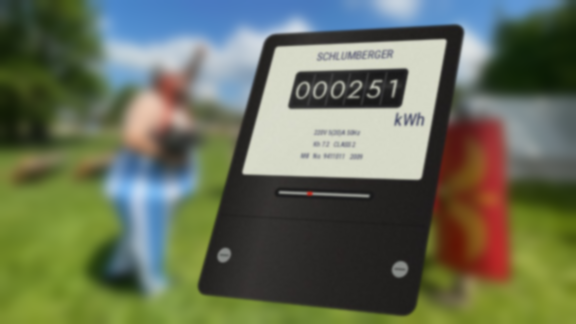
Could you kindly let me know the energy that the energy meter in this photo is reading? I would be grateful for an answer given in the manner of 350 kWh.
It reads 251 kWh
